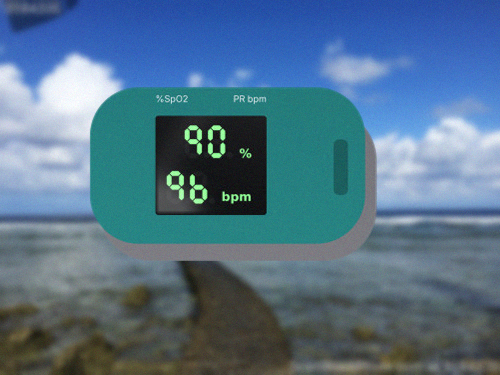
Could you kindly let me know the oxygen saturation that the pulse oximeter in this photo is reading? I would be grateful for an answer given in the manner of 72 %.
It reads 90 %
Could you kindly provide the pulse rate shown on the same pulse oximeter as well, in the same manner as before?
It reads 96 bpm
